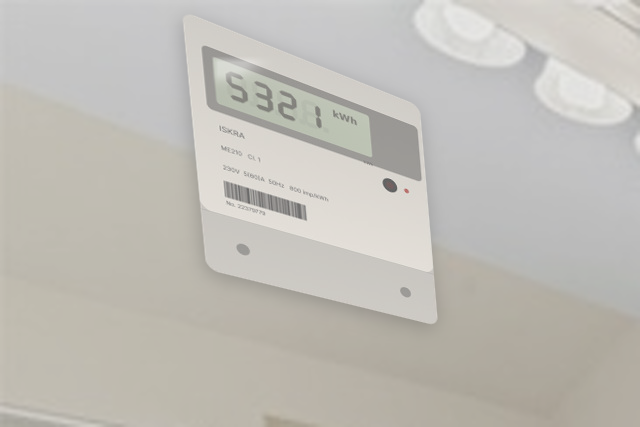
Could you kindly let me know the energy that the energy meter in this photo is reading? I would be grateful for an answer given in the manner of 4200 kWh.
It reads 5321 kWh
